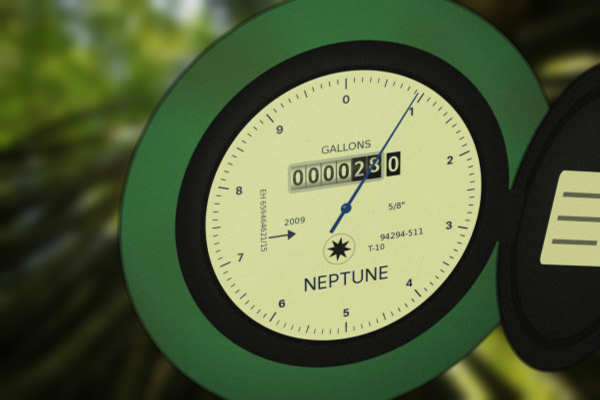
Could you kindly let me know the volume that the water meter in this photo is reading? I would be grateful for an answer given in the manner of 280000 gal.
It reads 280.9 gal
